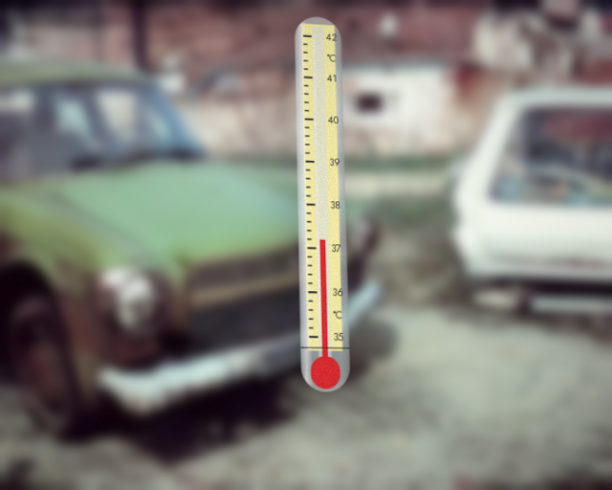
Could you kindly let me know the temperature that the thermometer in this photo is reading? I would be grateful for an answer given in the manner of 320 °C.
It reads 37.2 °C
